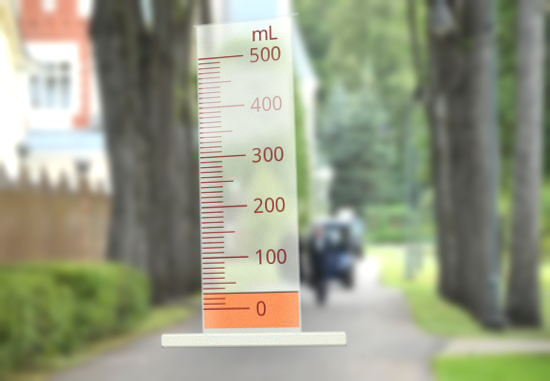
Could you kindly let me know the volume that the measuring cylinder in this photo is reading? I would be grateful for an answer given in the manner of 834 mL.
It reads 30 mL
